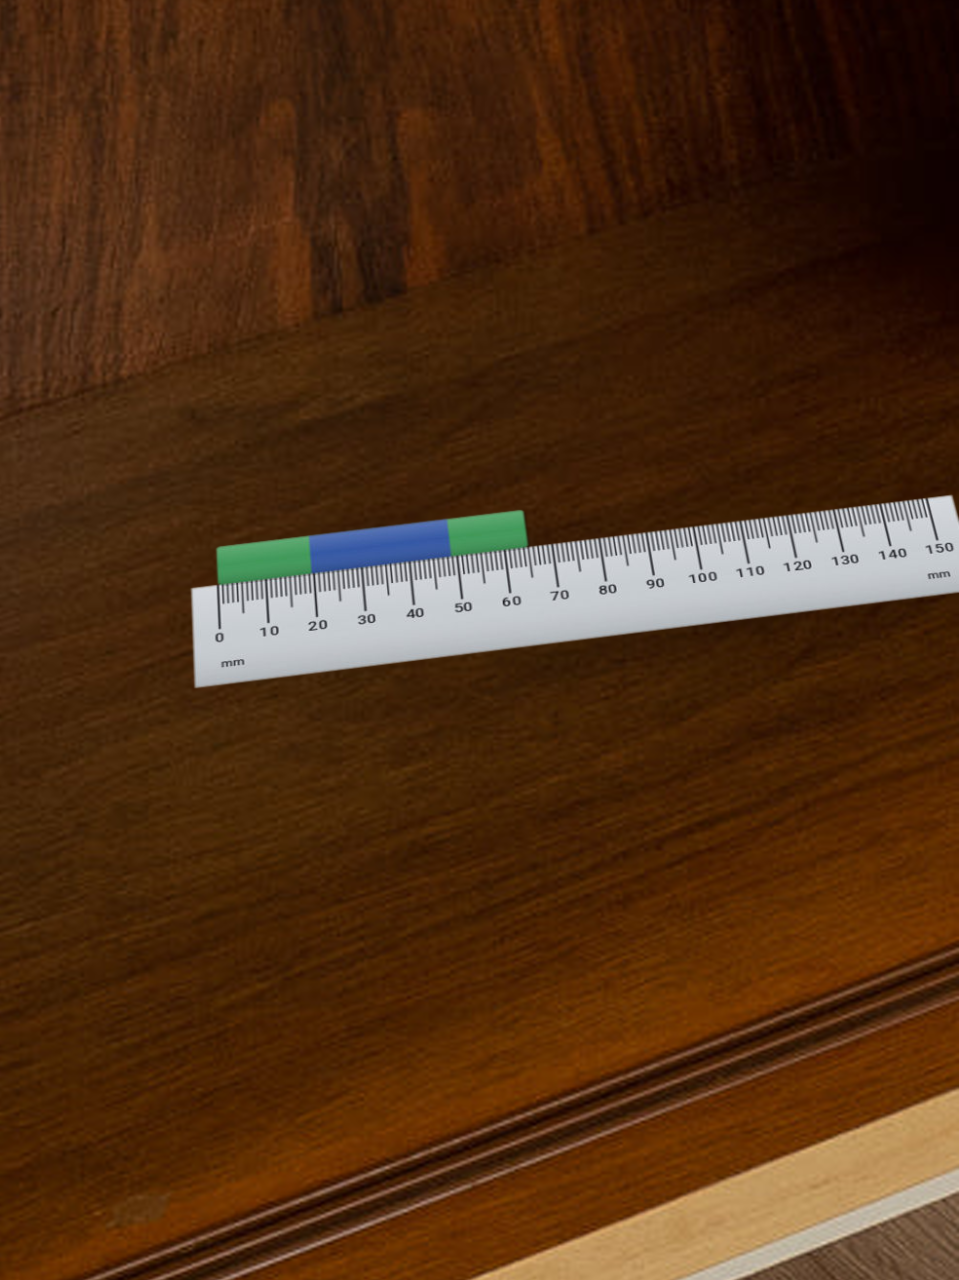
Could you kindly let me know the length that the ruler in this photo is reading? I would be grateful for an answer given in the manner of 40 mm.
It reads 65 mm
